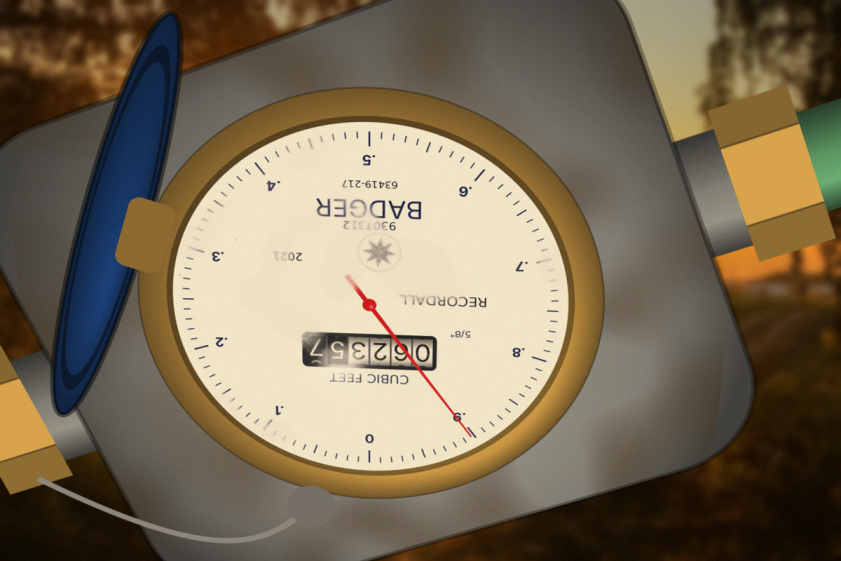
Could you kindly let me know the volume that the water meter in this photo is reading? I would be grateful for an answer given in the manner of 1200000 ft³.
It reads 62356.90 ft³
